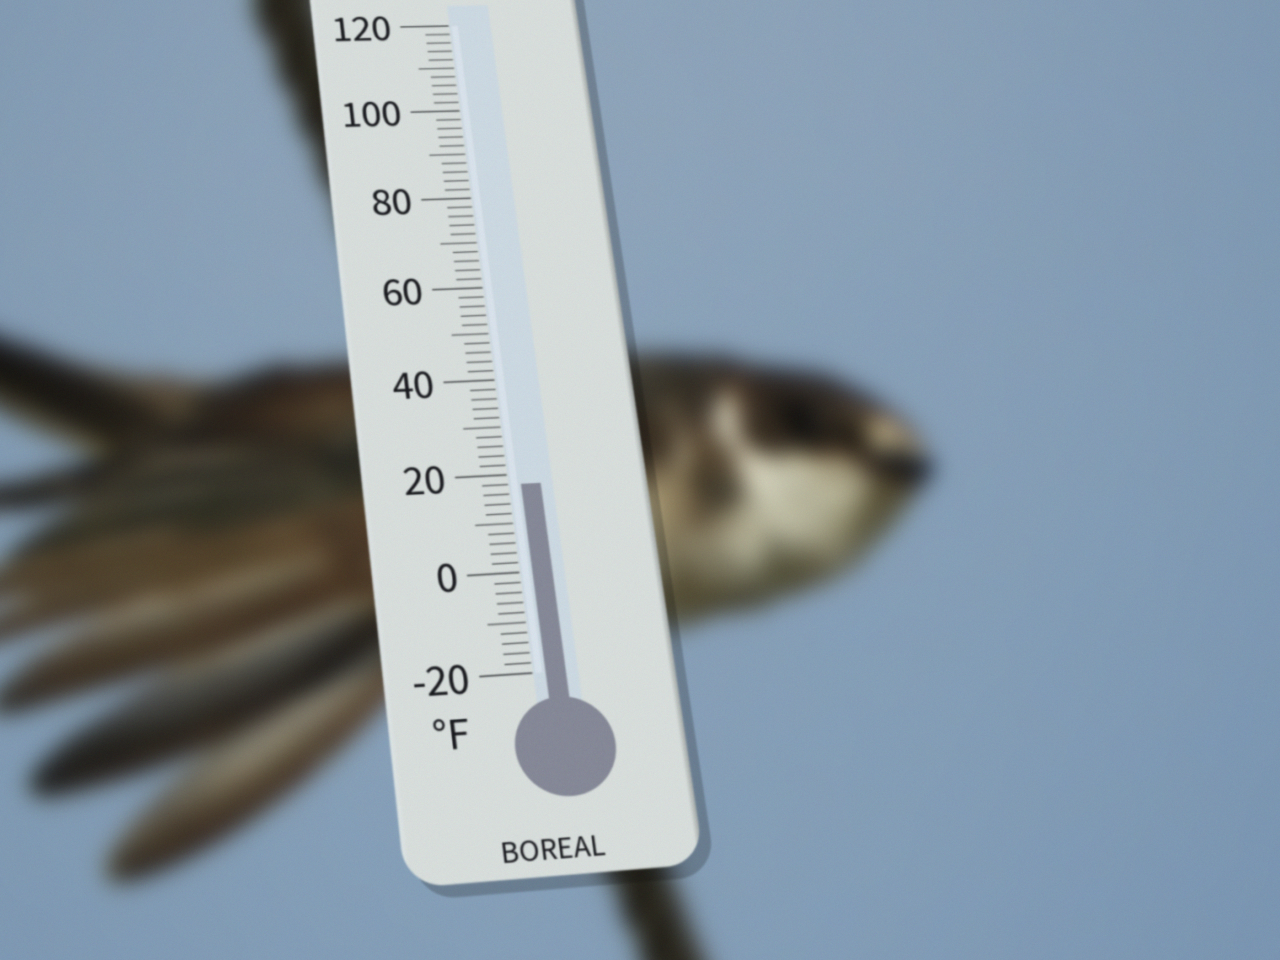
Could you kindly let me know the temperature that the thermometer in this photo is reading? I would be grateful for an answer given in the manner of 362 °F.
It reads 18 °F
